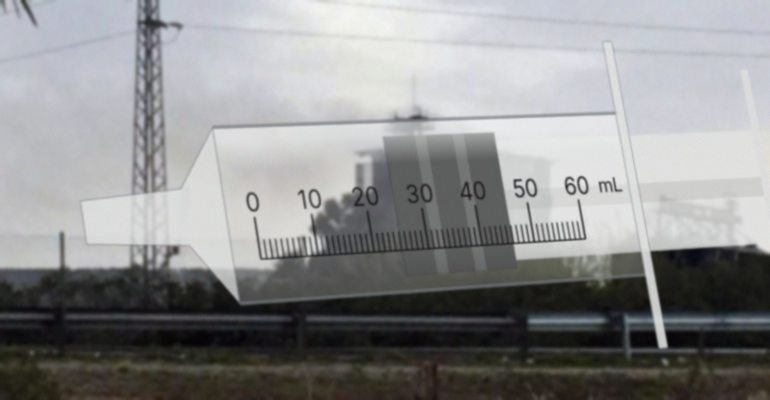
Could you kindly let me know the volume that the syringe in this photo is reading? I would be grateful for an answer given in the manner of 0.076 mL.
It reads 25 mL
